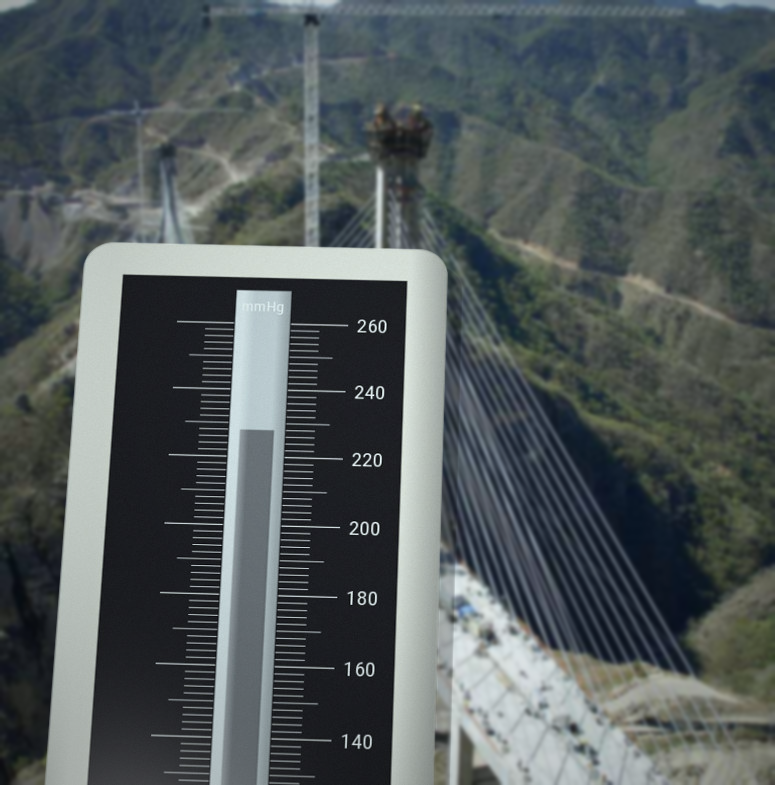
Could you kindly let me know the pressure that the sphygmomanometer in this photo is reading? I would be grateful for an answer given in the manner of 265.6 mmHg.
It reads 228 mmHg
